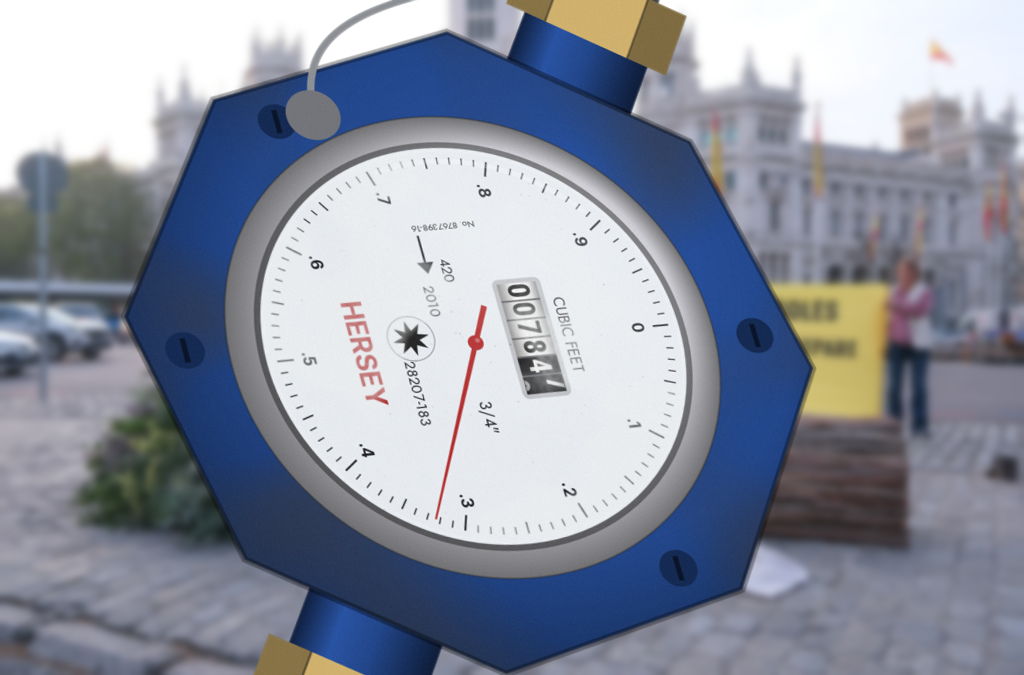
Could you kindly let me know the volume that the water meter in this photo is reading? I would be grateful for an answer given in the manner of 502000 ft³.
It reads 7847.32 ft³
